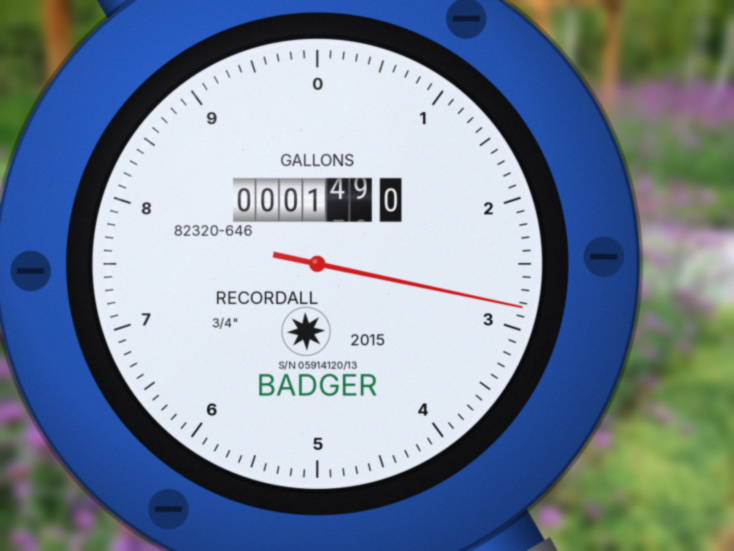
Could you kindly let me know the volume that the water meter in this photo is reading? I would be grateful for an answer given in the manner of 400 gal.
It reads 1492.8 gal
